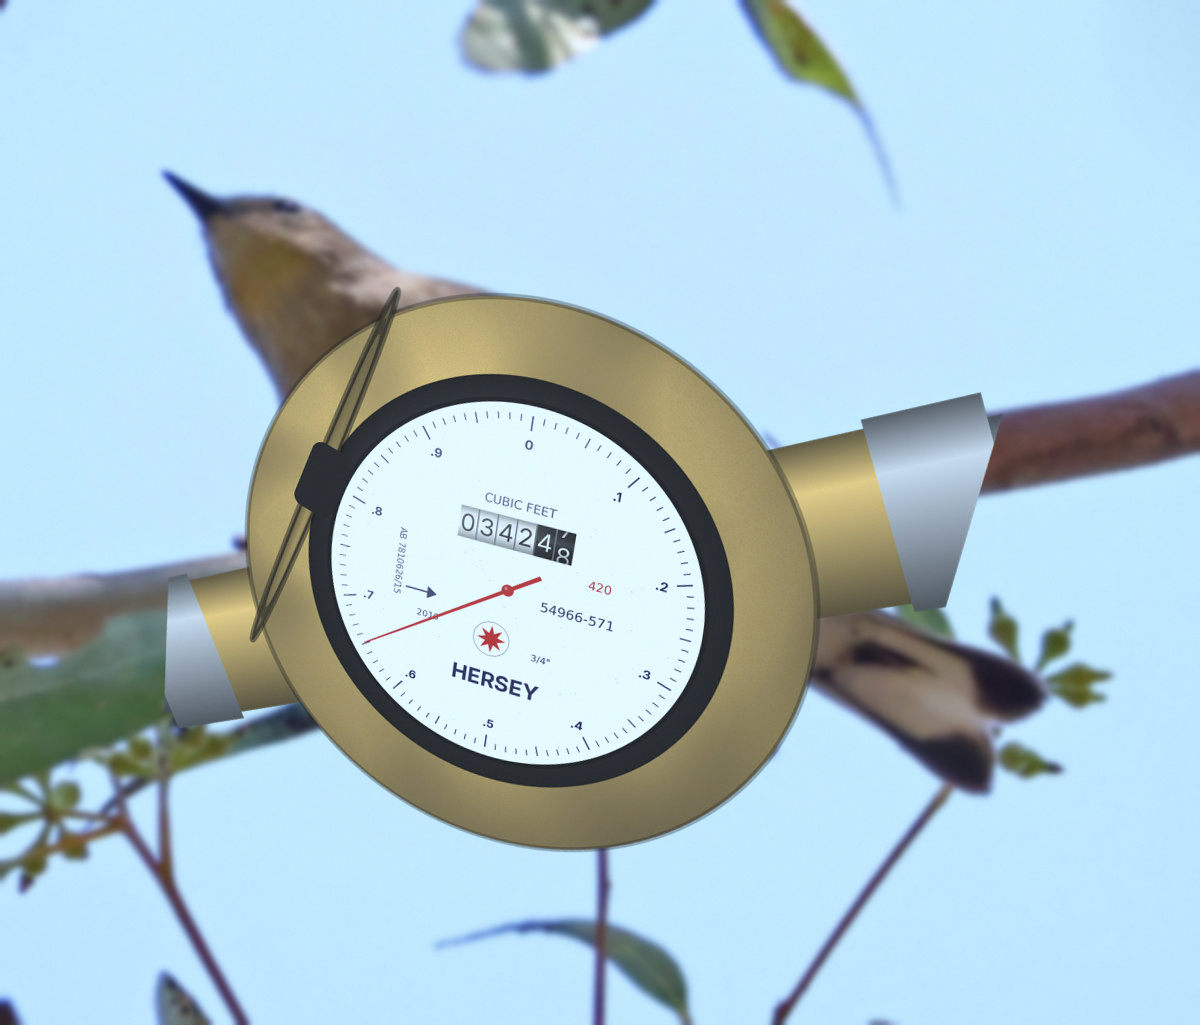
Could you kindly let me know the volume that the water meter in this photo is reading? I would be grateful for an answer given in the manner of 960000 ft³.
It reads 34247.65 ft³
